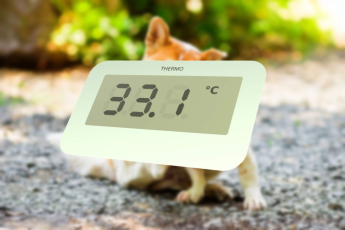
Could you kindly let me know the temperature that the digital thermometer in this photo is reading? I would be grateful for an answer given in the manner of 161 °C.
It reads 33.1 °C
